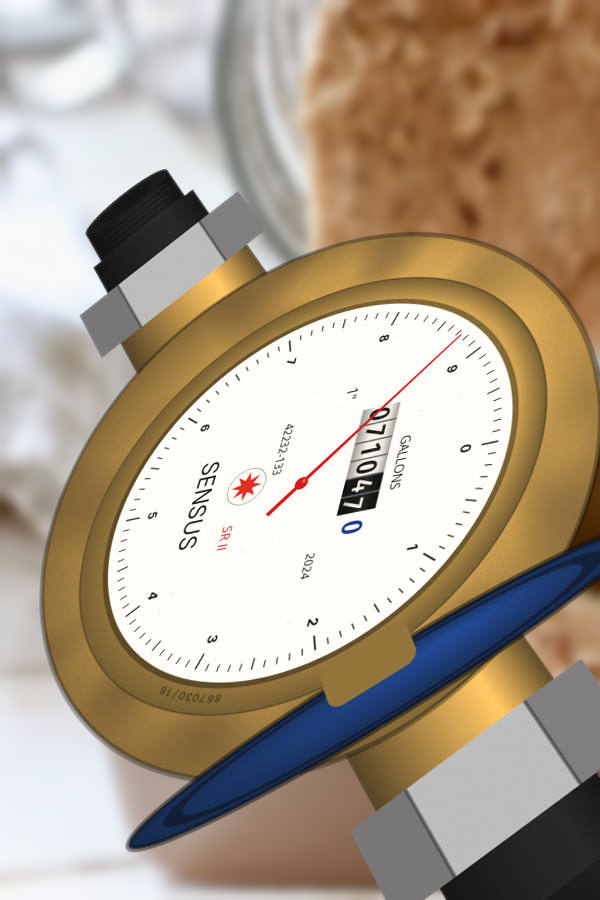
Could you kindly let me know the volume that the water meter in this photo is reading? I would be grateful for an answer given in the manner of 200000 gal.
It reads 710468.7 gal
